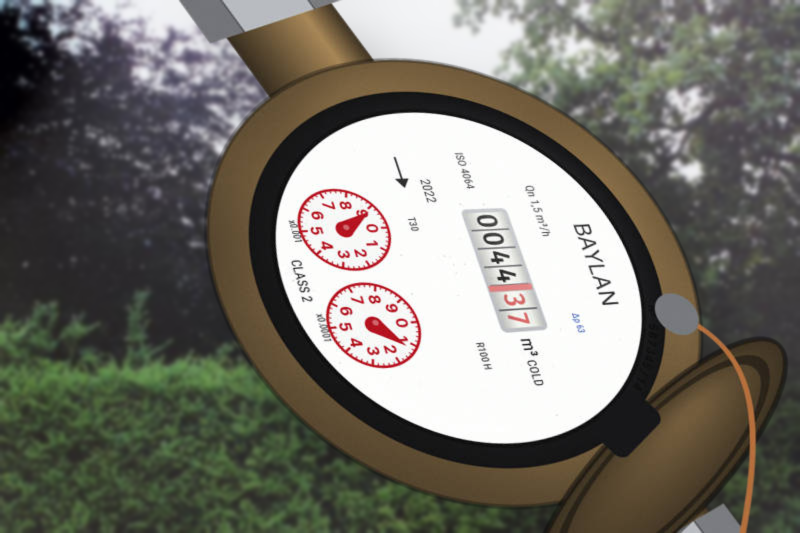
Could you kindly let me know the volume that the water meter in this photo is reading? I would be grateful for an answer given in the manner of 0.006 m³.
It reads 44.3691 m³
